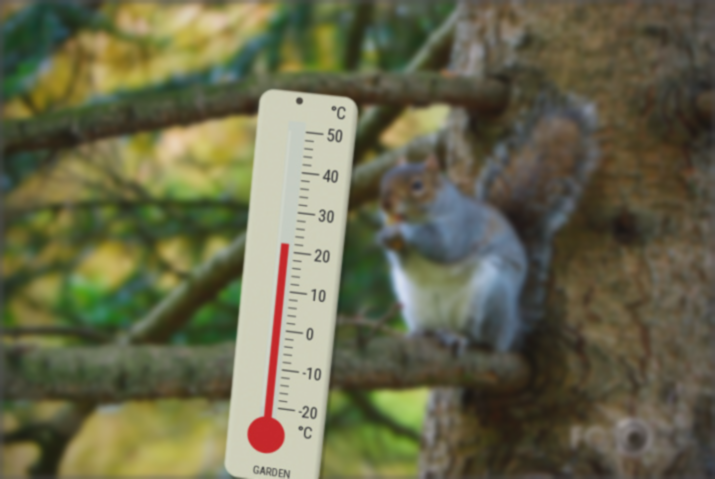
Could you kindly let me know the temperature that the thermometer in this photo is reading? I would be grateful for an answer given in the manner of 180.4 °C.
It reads 22 °C
